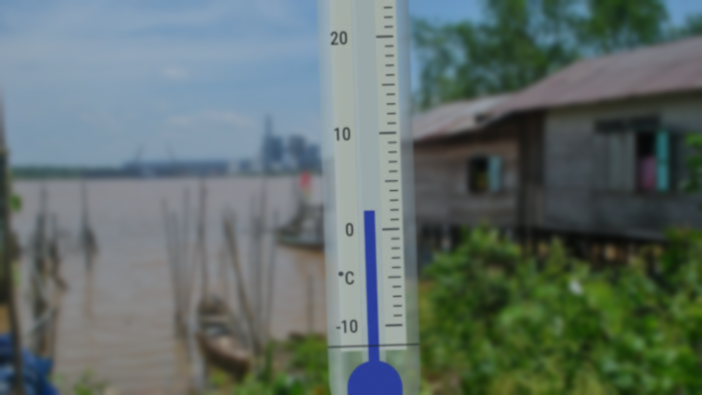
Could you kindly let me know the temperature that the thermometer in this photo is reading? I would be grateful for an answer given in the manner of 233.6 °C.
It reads 2 °C
